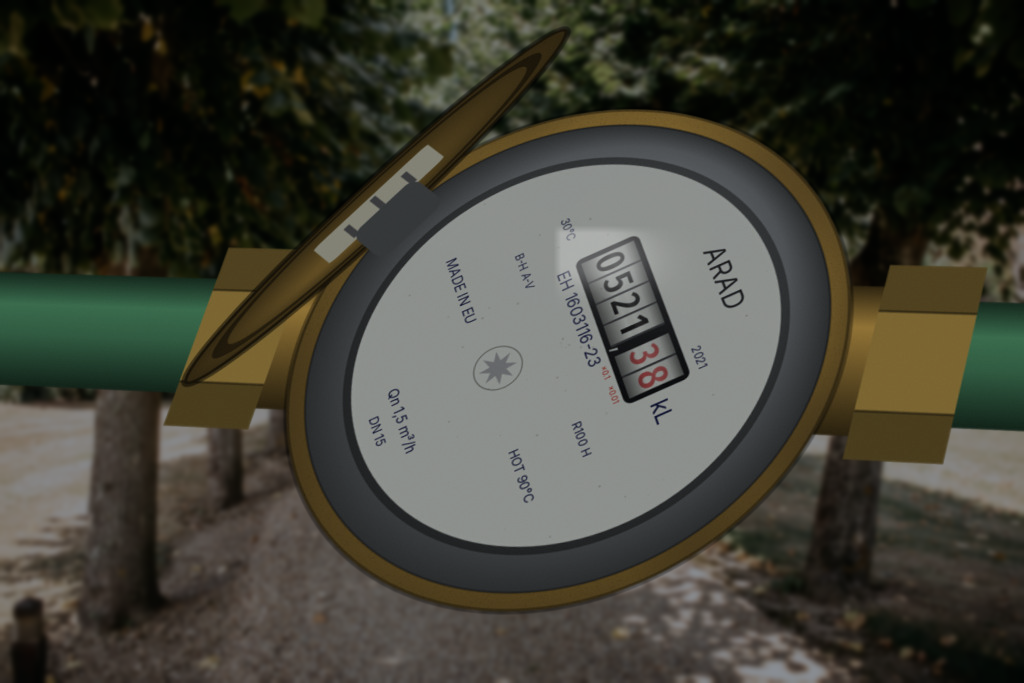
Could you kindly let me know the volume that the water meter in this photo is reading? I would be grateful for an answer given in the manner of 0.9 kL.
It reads 521.38 kL
